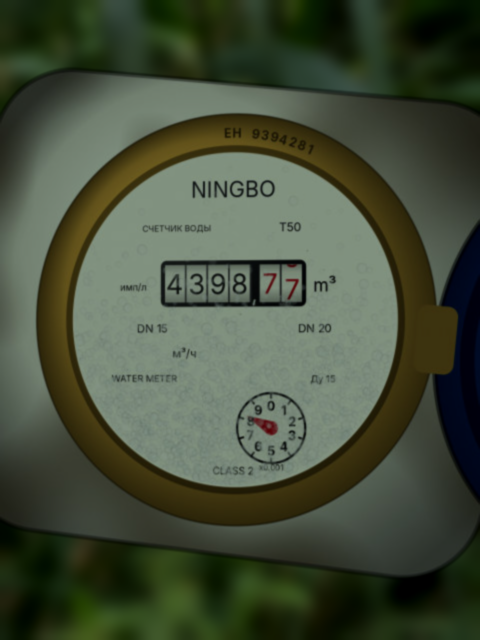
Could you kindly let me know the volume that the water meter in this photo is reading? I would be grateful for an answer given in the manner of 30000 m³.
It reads 4398.768 m³
